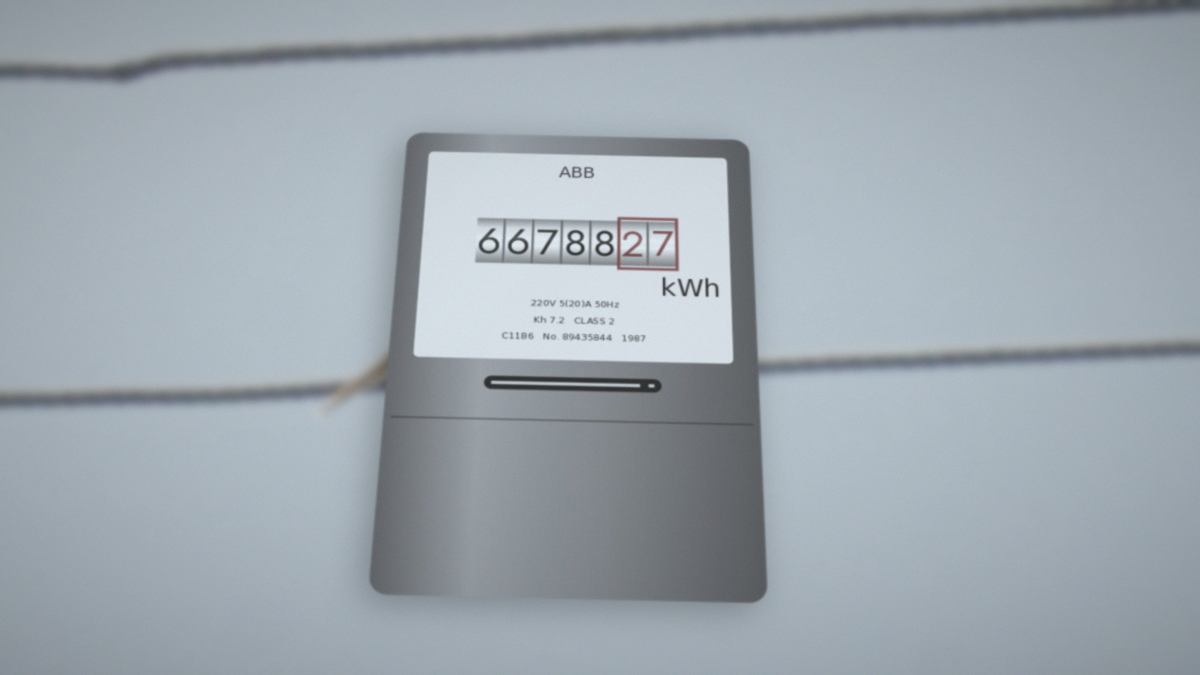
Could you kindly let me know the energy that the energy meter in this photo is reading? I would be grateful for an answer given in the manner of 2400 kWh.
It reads 66788.27 kWh
